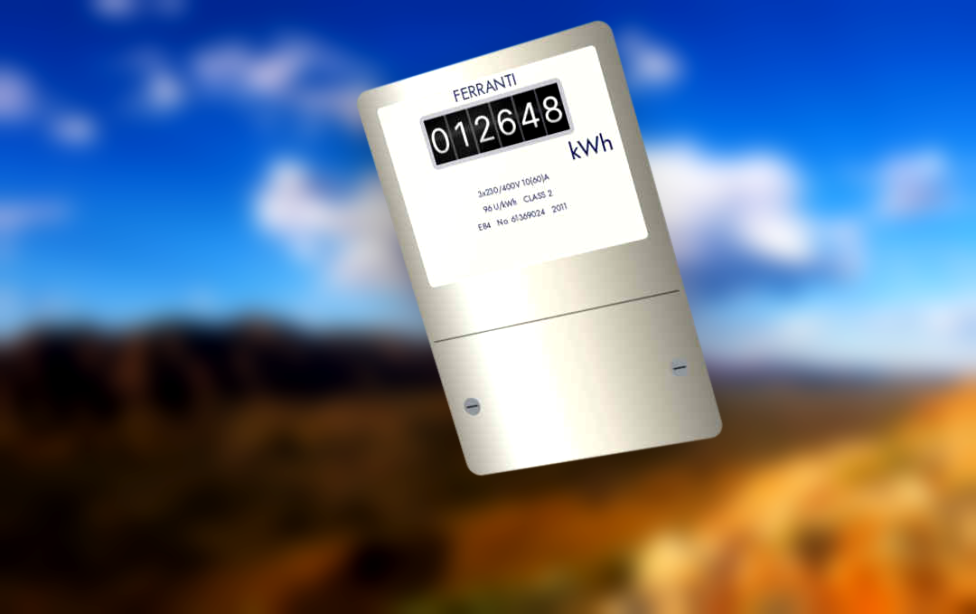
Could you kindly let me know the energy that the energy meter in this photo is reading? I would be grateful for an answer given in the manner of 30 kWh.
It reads 12648 kWh
